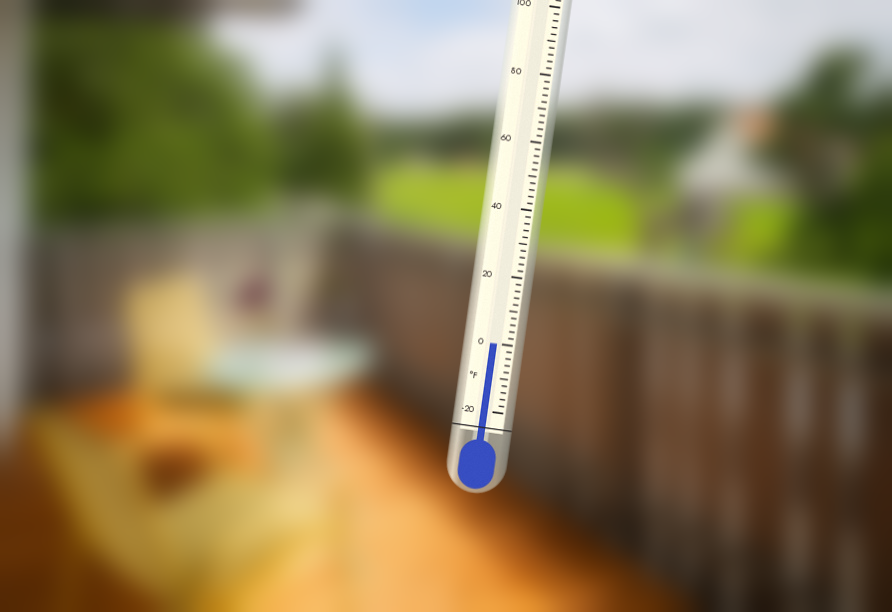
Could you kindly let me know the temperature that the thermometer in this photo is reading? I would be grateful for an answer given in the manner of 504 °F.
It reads 0 °F
